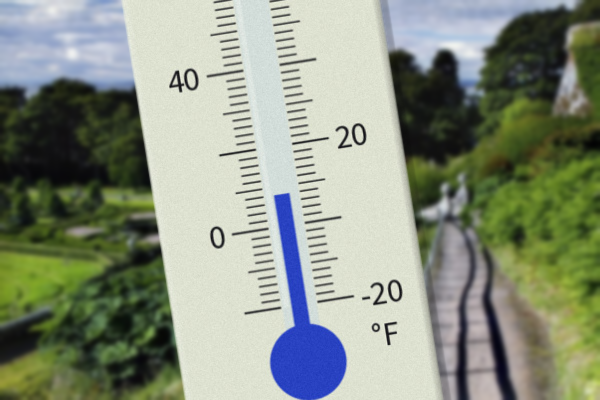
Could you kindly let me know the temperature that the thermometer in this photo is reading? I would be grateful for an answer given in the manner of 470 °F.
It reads 8 °F
